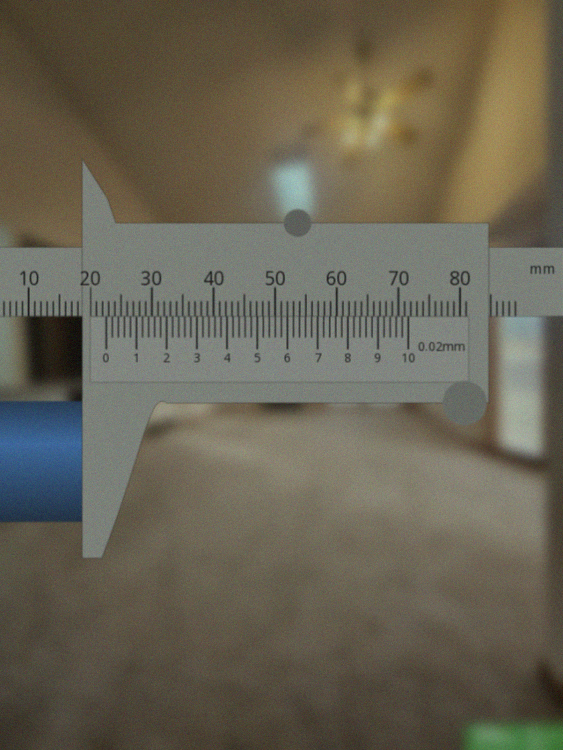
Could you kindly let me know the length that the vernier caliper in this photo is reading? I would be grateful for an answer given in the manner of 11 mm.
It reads 22.6 mm
